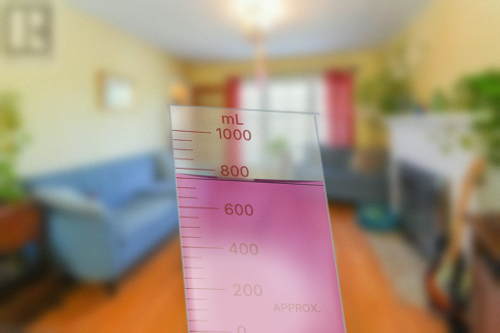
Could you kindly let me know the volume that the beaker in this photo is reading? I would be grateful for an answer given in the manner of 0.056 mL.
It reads 750 mL
